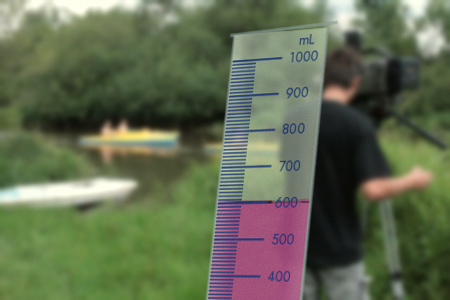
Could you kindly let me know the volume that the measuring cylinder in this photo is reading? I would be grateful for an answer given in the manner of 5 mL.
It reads 600 mL
